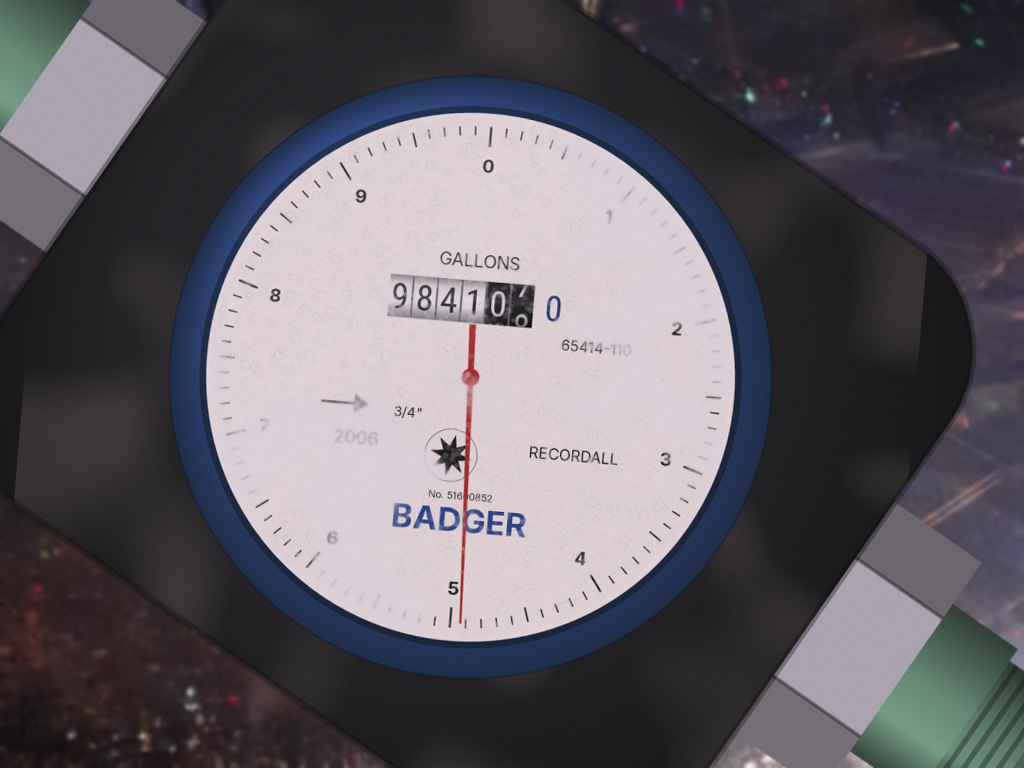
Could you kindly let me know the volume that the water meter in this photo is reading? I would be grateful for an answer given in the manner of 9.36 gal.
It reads 9841074.9 gal
